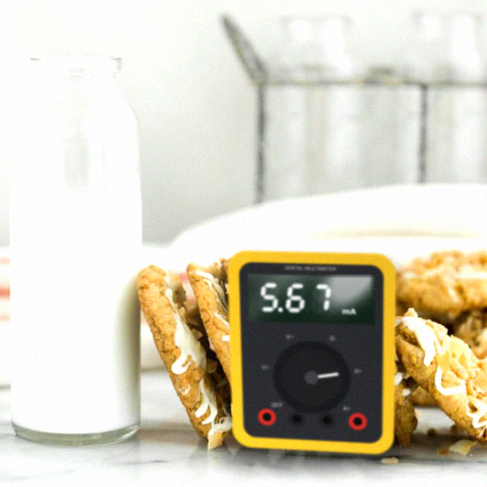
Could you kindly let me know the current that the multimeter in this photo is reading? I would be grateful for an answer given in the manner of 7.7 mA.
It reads 5.67 mA
